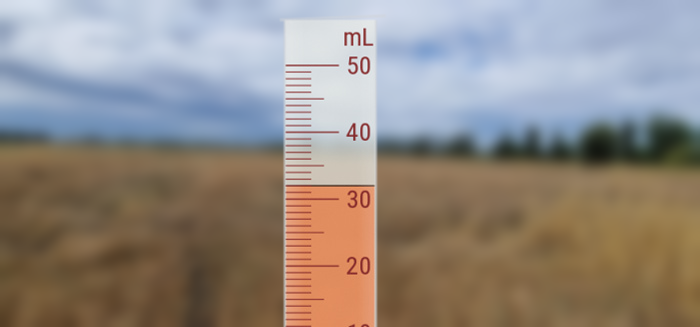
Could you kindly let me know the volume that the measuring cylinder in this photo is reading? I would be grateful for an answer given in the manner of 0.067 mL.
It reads 32 mL
